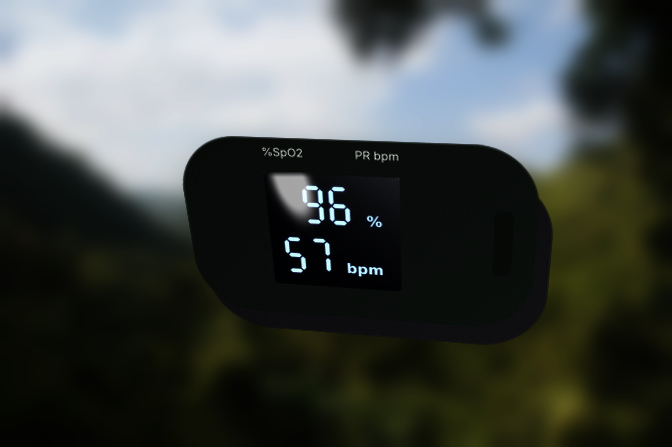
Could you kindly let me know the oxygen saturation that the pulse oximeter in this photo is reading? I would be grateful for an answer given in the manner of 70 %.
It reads 96 %
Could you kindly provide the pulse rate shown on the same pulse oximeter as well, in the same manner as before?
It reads 57 bpm
